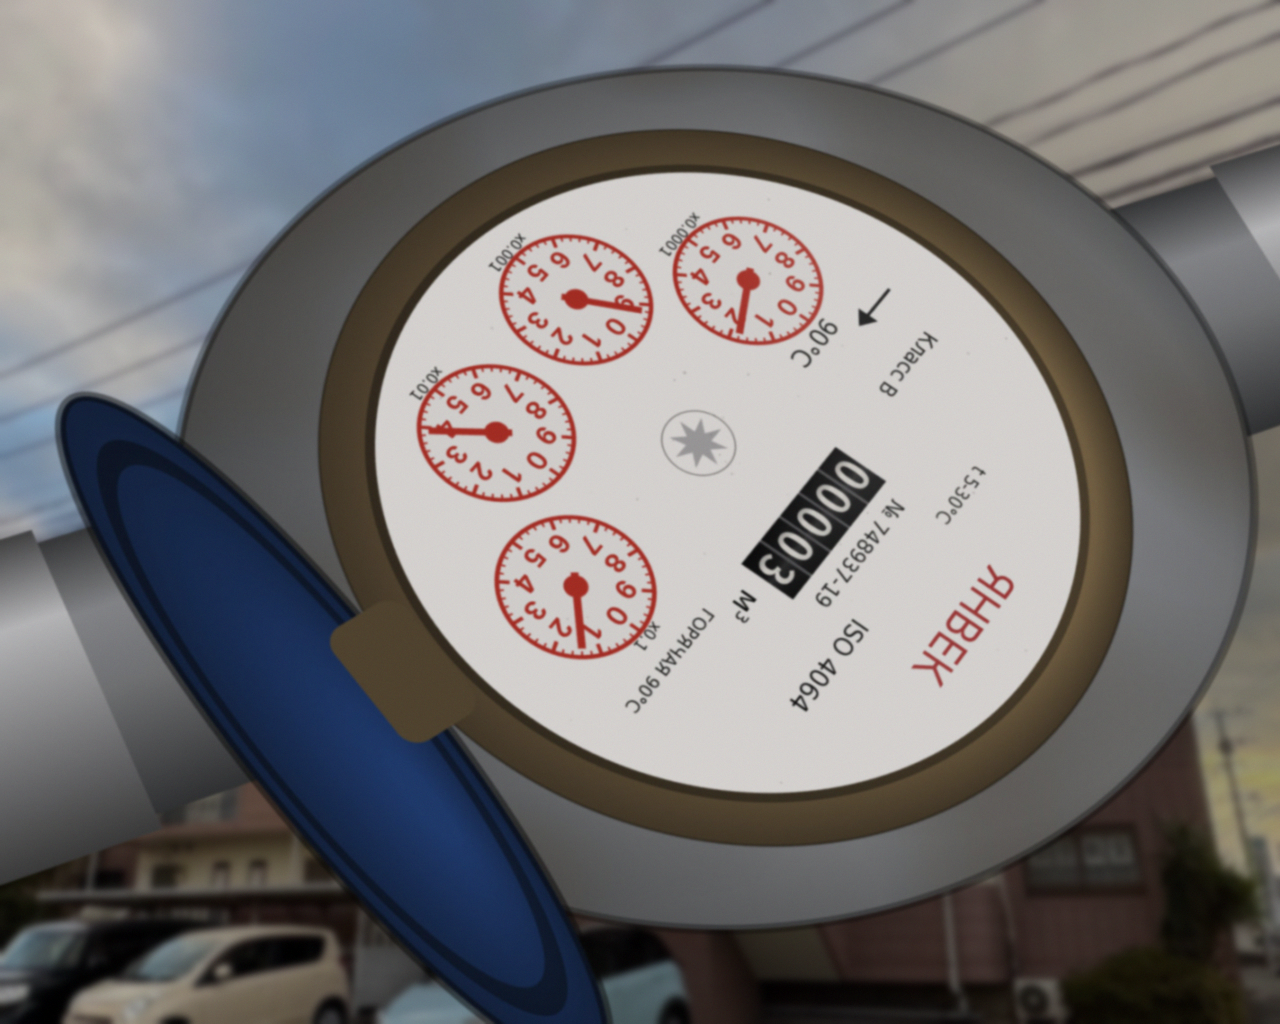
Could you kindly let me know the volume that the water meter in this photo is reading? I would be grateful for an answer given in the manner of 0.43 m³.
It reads 3.1391 m³
